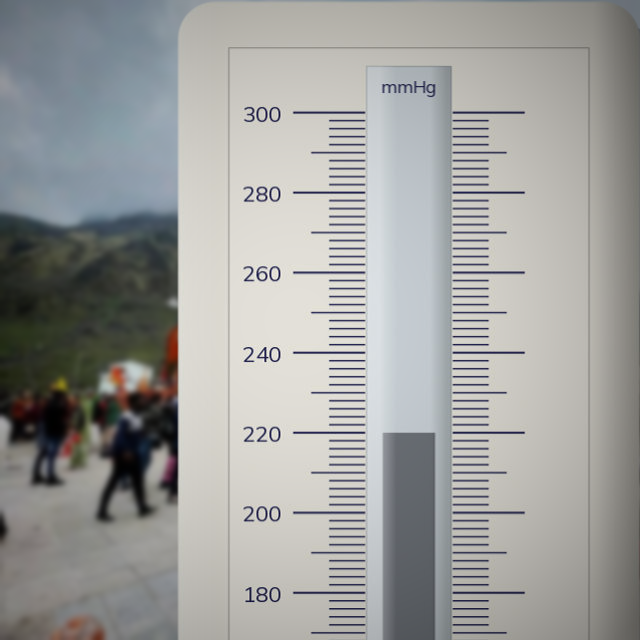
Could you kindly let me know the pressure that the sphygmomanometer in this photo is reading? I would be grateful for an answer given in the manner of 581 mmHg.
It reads 220 mmHg
